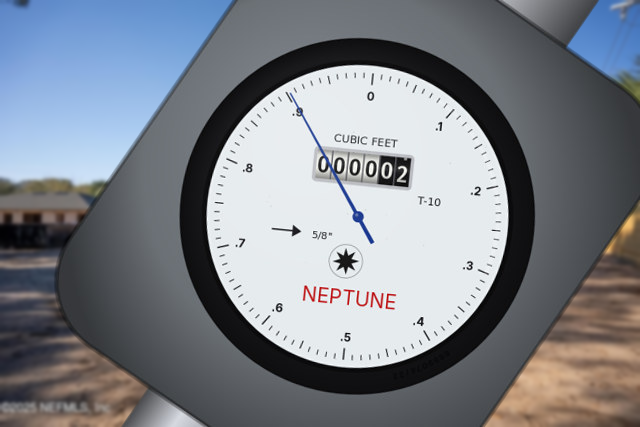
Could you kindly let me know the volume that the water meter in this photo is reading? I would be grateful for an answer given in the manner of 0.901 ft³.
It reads 1.90 ft³
